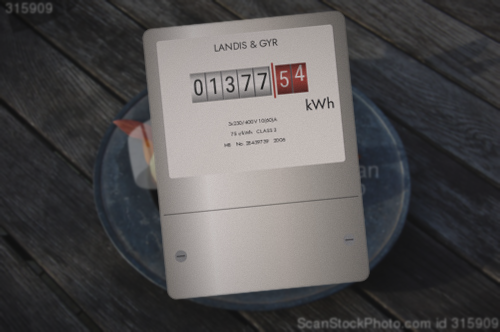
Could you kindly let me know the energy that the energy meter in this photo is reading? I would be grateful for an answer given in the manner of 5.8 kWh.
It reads 1377.54 kWh
